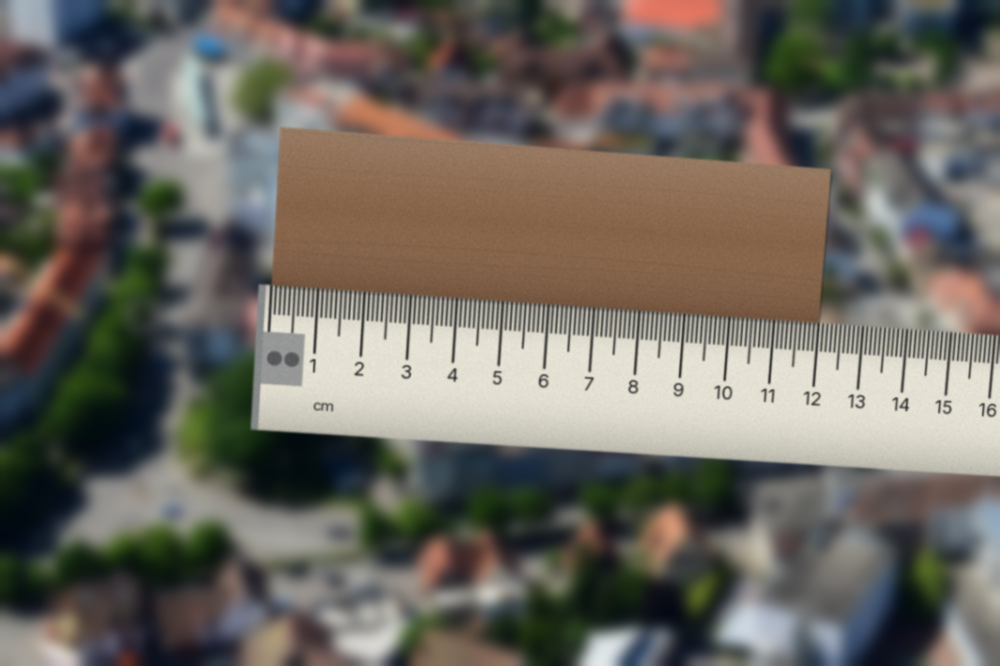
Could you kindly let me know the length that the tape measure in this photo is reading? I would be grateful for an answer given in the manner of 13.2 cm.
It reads 12 cm
